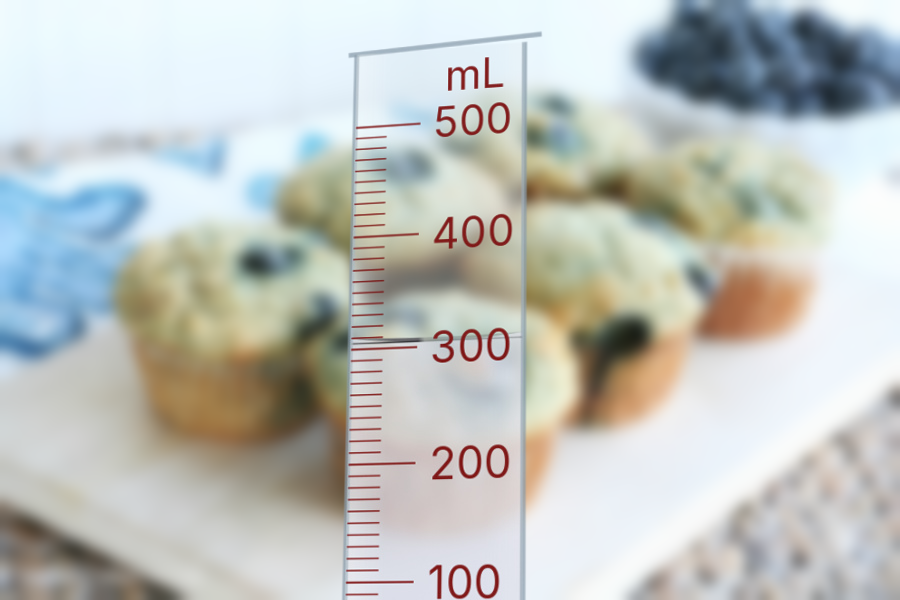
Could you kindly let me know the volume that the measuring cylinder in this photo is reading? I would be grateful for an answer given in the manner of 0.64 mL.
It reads 305 mL
